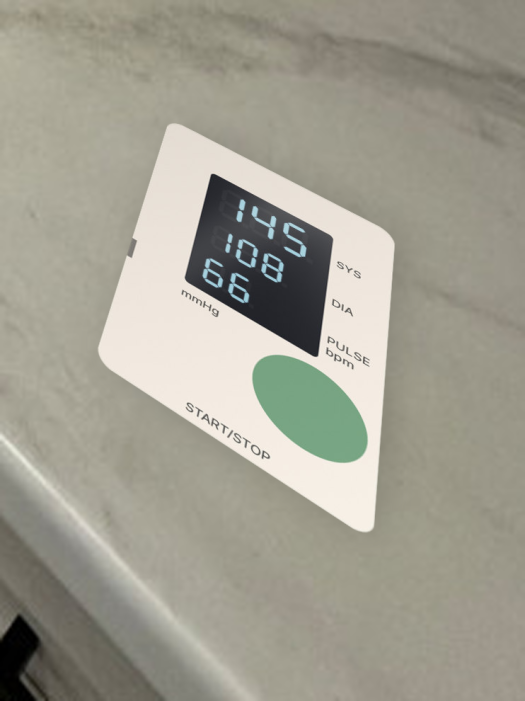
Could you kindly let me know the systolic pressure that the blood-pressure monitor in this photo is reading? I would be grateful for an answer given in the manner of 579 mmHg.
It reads 145 mmHg
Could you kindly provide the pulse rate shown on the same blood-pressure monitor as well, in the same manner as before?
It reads 66 bpm
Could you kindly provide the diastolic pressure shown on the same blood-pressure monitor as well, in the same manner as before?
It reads 108 mmHg
